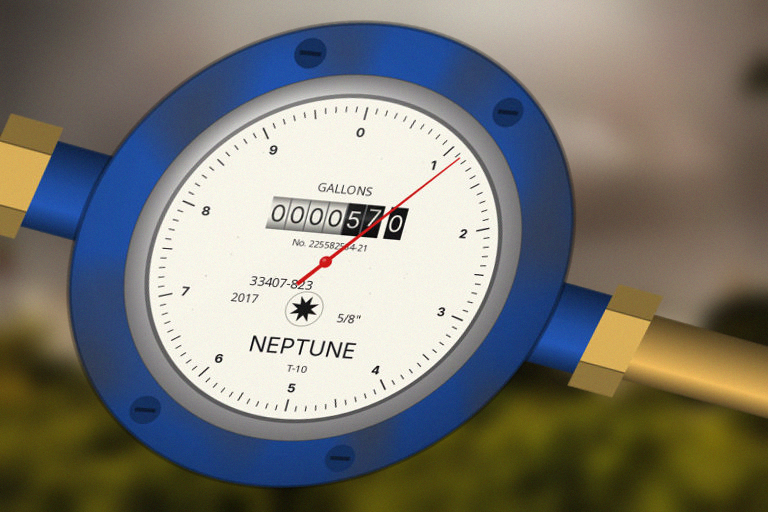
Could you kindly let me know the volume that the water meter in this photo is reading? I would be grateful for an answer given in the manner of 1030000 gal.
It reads 571.1 gal
